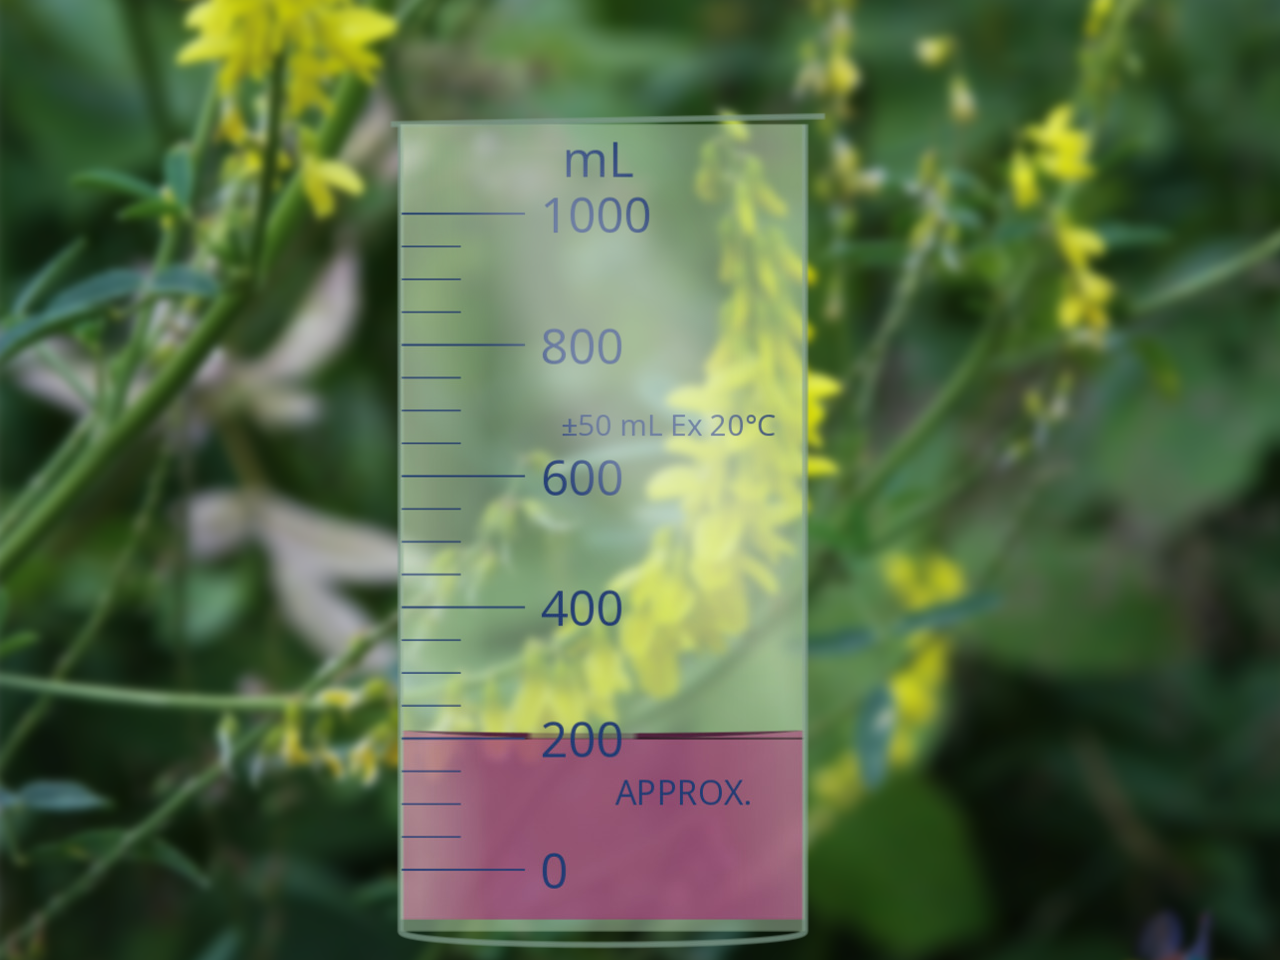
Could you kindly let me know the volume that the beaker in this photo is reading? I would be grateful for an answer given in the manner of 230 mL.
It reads 200 mL
